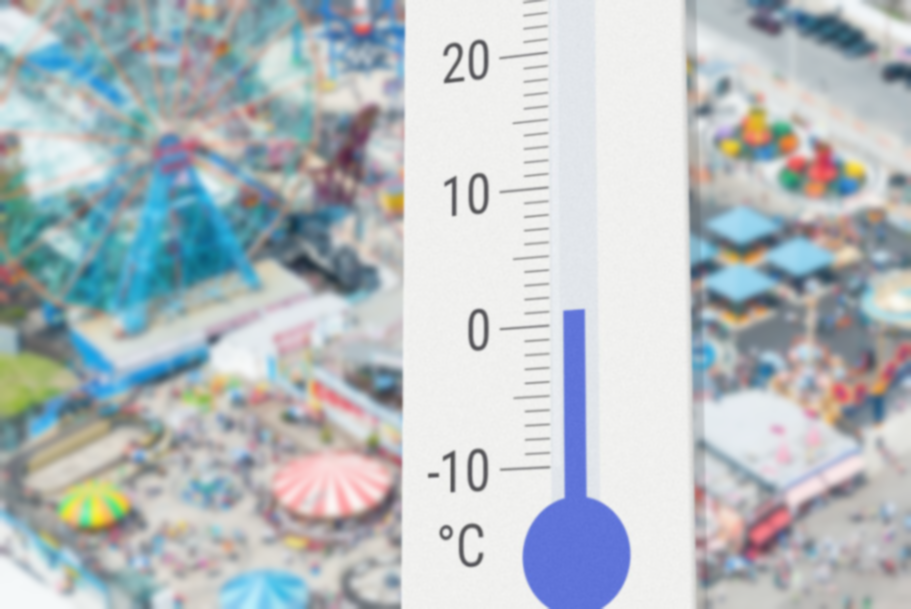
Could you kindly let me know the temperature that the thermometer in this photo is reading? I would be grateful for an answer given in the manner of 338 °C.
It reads 1 °C
